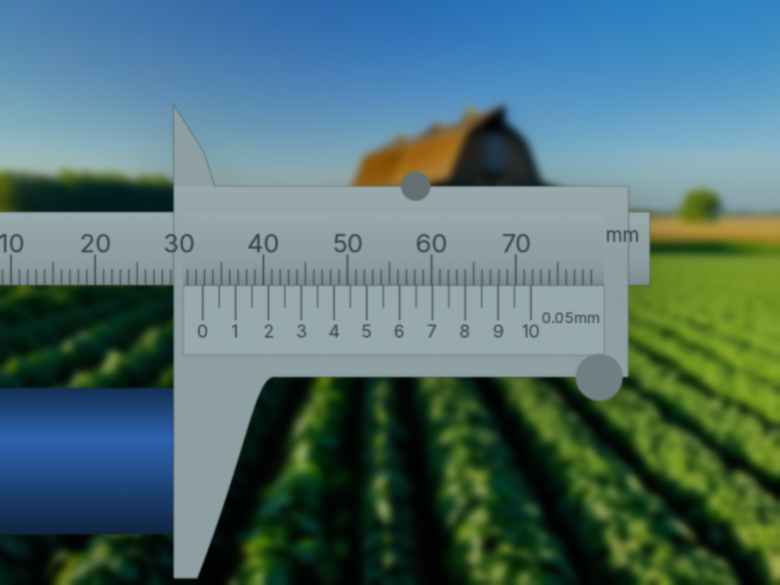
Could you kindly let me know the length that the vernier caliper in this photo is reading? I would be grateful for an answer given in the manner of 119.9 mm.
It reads 32.8 mm
